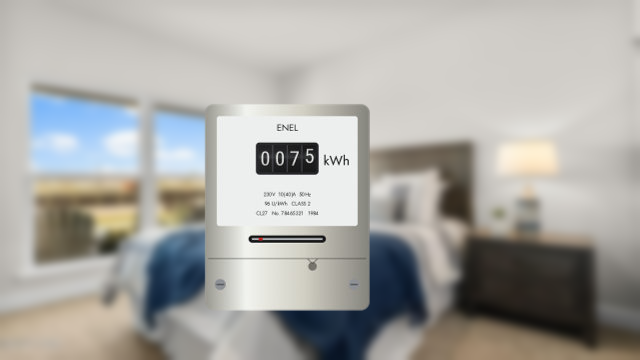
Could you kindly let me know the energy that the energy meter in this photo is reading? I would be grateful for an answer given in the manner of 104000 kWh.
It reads 75 kWh
